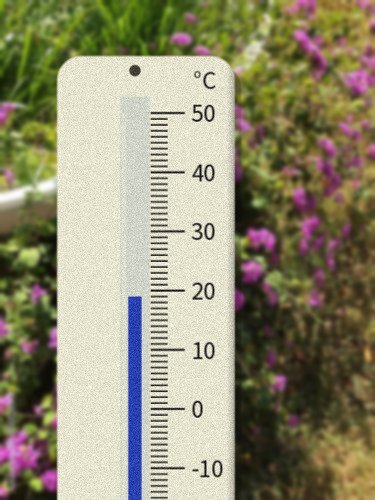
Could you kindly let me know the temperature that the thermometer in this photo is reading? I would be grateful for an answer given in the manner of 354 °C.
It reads 19 °C
